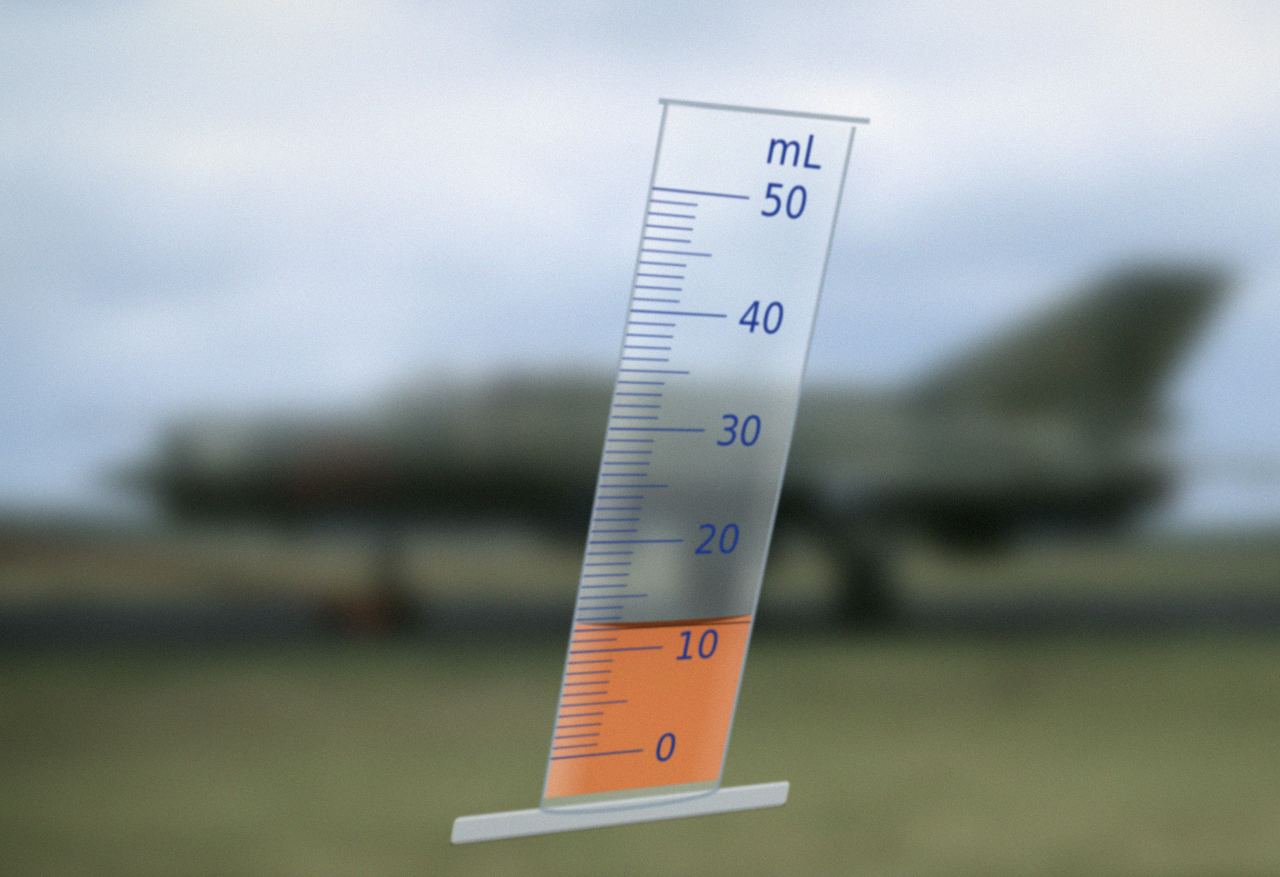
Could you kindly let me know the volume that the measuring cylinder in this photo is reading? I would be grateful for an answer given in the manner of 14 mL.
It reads 12 mL
